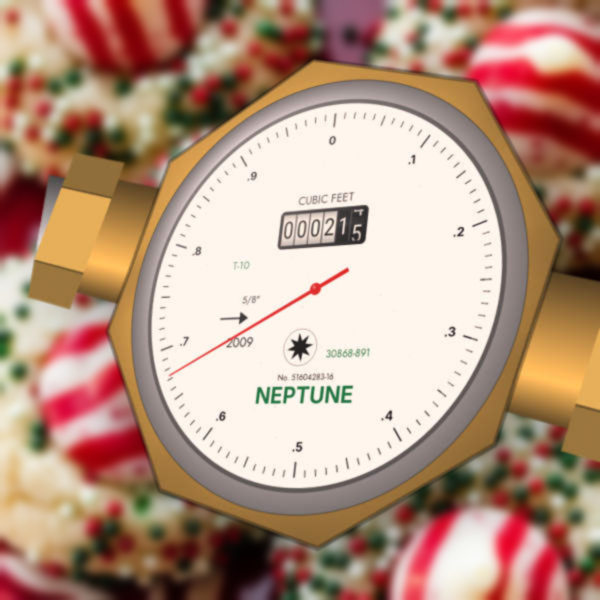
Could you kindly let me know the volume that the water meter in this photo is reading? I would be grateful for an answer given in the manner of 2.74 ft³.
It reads 214.67 ft³
